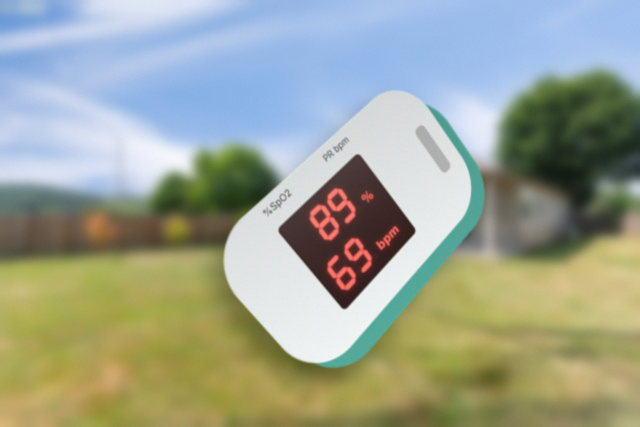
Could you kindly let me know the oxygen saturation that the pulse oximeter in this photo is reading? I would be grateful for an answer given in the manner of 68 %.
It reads 89 %
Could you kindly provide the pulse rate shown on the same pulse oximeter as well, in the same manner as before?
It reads 69 bpm
